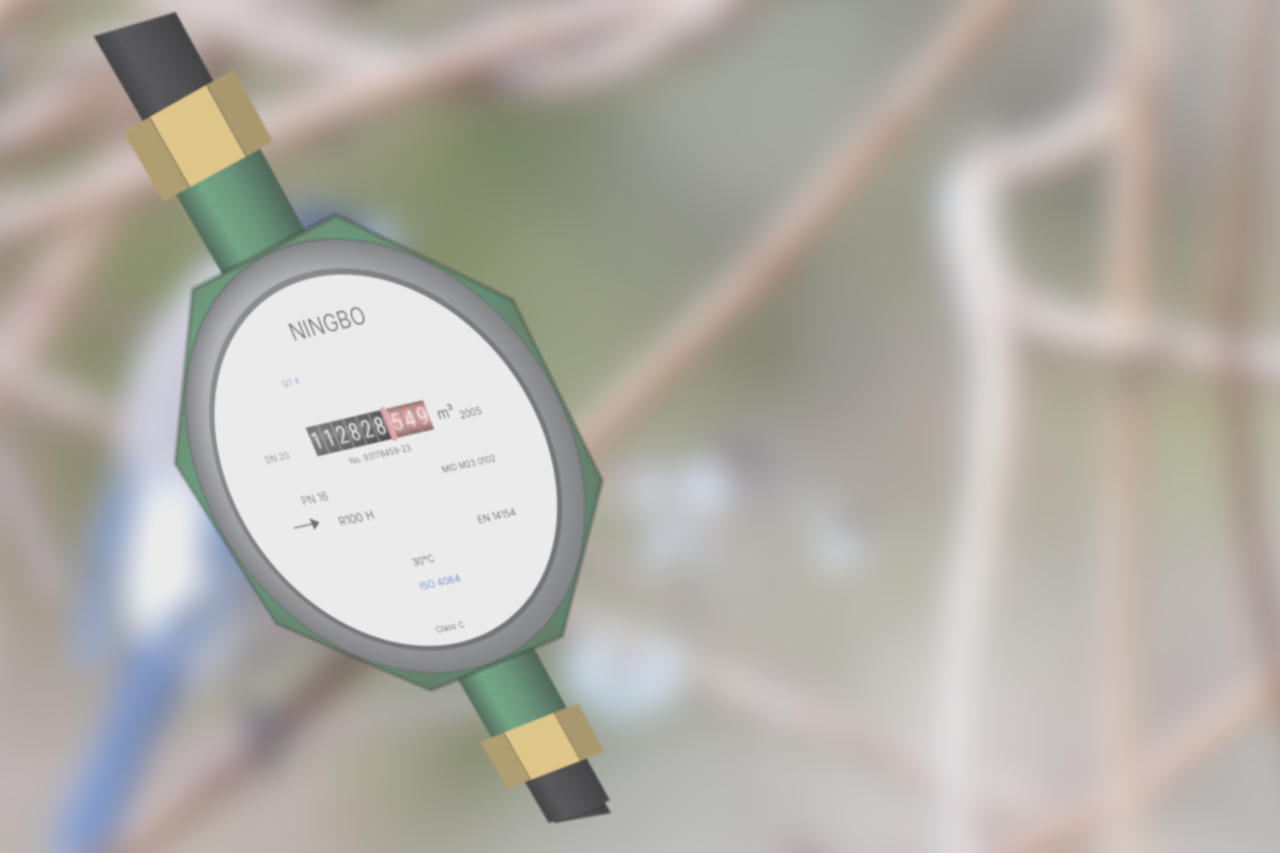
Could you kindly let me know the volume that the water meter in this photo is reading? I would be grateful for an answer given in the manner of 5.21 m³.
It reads 112828.549 m³
